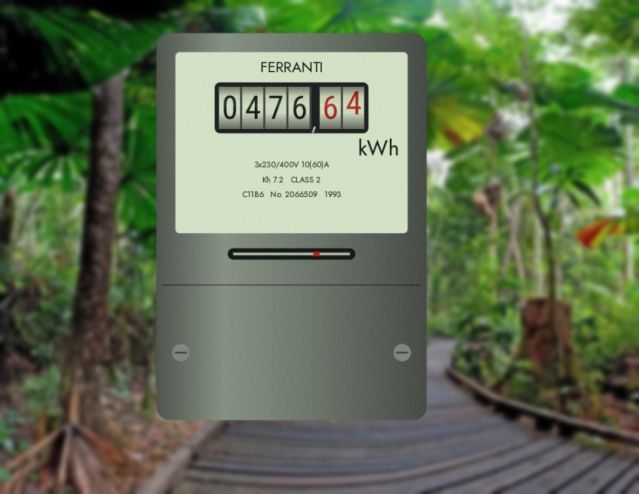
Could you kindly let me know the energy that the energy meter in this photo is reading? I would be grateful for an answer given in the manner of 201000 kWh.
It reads 476.64 kWh
